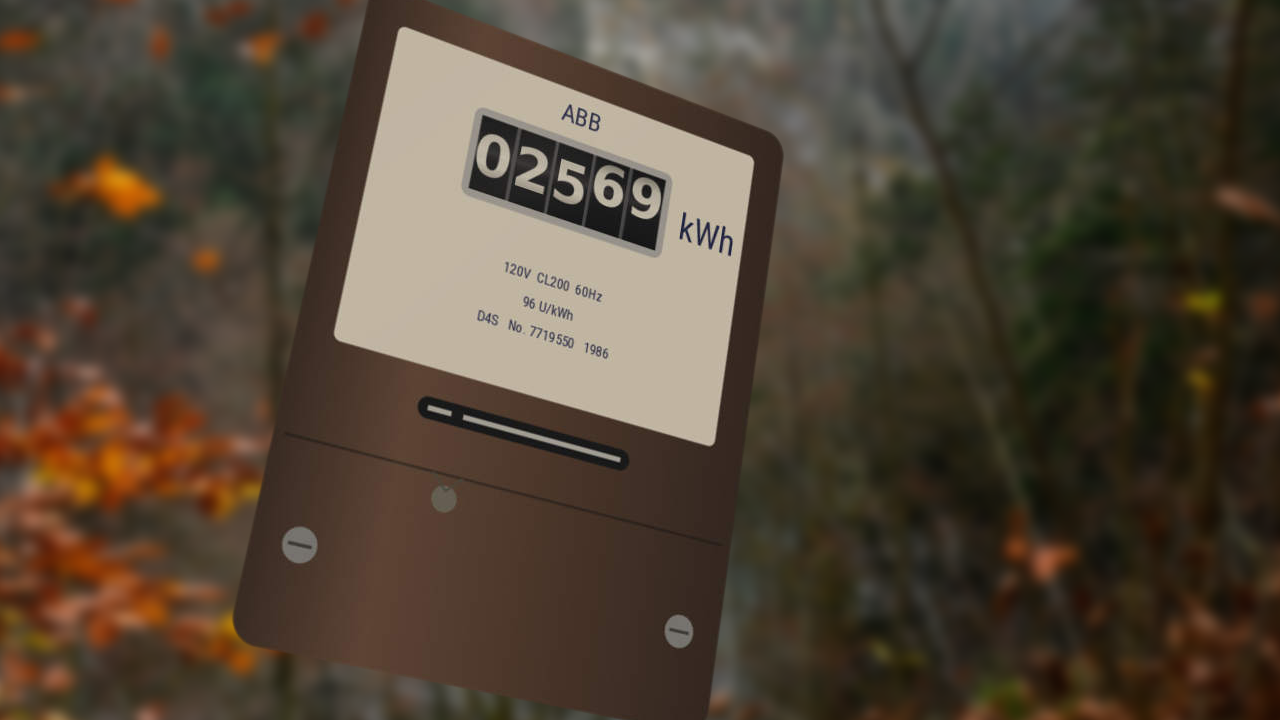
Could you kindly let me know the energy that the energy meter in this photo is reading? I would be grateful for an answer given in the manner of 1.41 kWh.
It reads 2569 kWh
